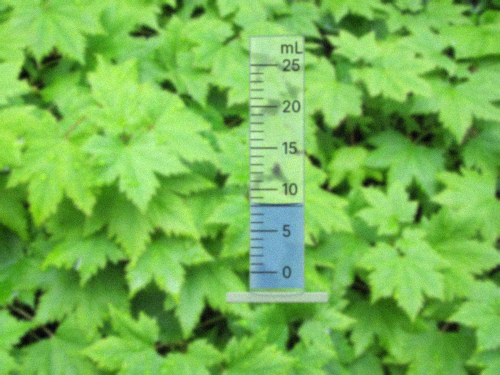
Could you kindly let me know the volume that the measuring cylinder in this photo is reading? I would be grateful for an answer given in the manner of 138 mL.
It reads 8 mL
